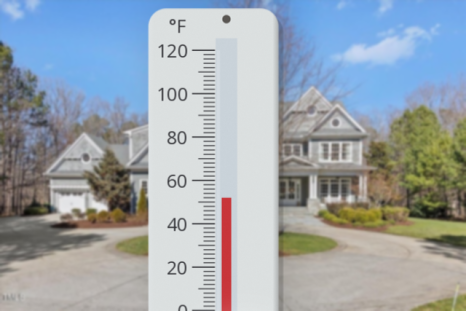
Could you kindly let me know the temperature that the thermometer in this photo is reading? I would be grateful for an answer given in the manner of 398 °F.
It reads 52 °F
